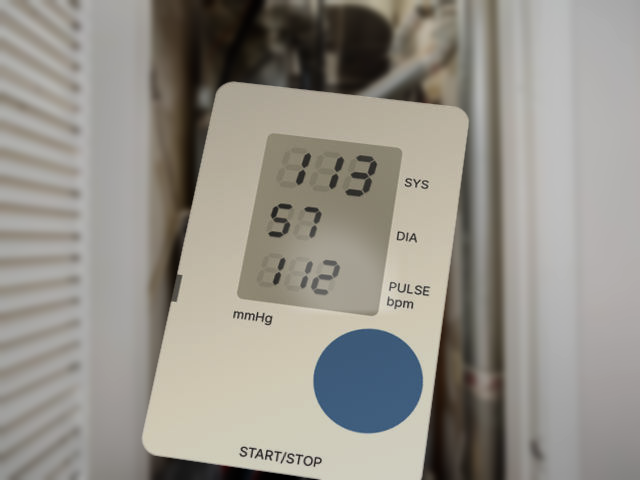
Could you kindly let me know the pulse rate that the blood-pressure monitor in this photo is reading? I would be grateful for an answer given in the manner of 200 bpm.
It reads 112 bpm
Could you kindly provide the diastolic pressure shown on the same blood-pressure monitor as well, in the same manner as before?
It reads 57 mmHg
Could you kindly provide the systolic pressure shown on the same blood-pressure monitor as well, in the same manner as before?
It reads 113 mmHg
